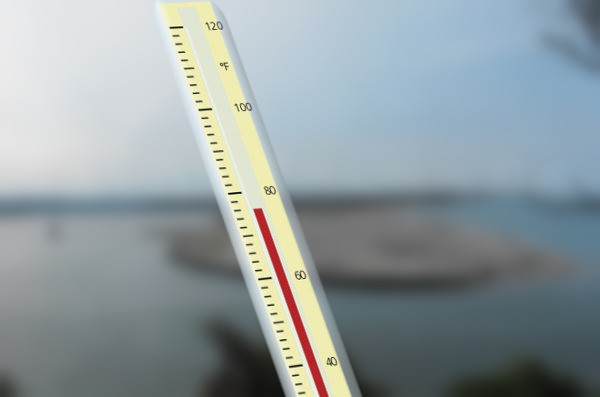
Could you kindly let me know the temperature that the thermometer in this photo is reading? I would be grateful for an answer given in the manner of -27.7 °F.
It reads 76 °F
